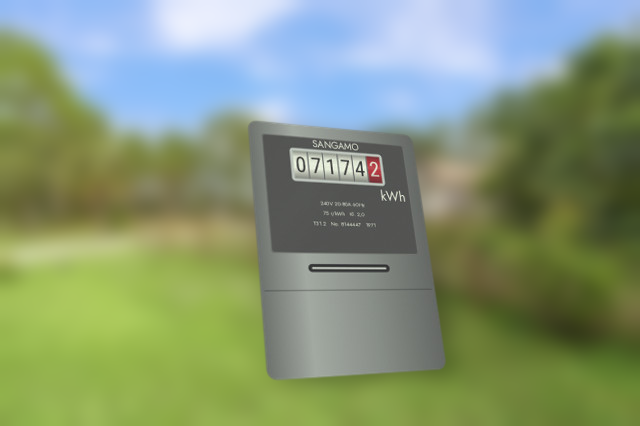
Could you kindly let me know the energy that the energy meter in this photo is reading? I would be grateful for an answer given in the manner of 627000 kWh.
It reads 7174.2 kWh
